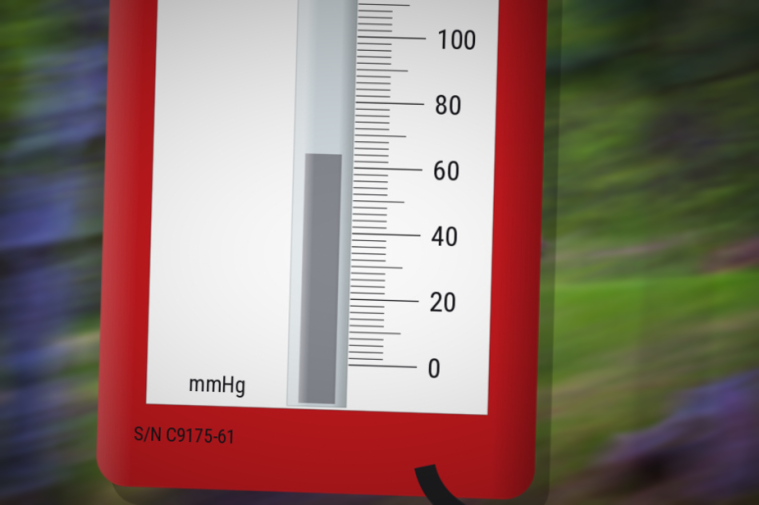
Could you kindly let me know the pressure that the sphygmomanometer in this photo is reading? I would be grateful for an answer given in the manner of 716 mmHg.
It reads 64 mmHg
